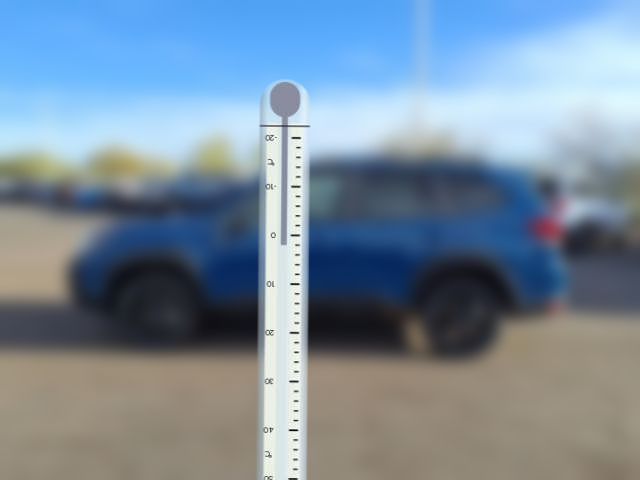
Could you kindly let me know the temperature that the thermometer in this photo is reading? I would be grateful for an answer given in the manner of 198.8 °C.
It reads 2 °C
